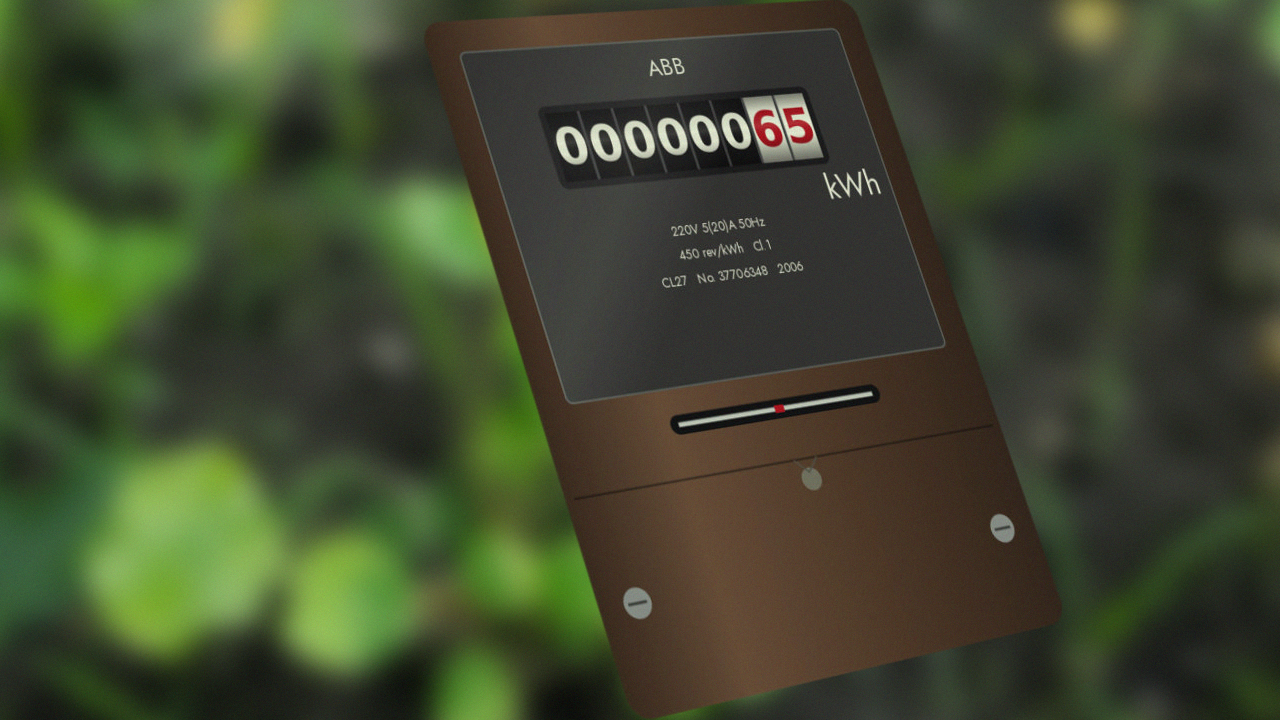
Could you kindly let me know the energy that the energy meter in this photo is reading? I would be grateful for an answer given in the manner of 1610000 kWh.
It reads 0.65 kWh
